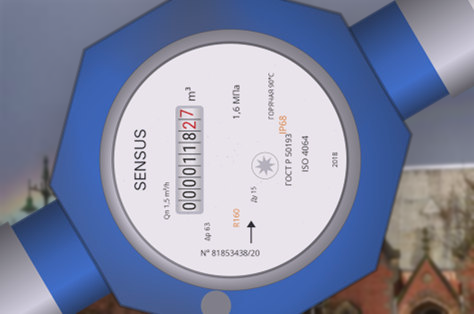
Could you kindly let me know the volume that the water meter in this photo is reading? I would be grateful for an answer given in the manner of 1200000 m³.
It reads 118.27 m³
